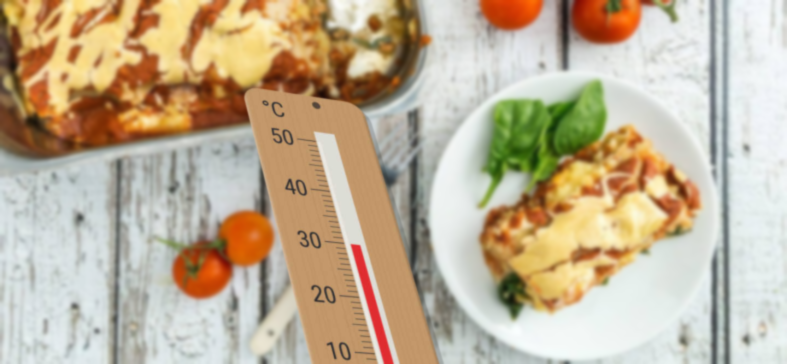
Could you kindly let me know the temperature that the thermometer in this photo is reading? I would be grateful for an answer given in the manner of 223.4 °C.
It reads 30 °C
